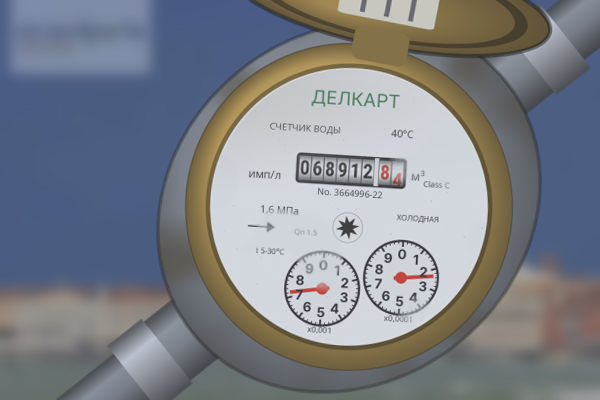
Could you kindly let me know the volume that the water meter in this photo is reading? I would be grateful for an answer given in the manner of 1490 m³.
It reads 68912.8372 m³
